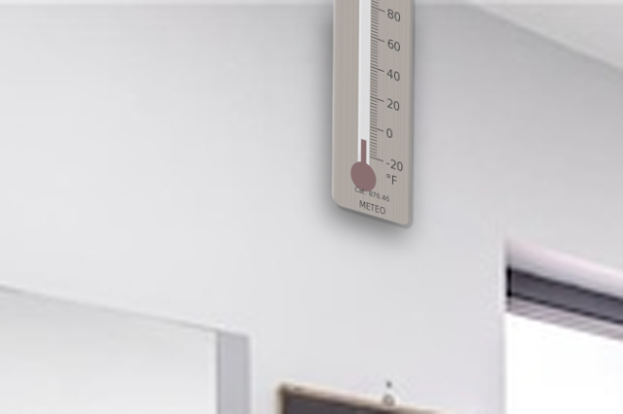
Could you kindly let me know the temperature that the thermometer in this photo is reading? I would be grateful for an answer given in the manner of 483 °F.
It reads -10 °F
